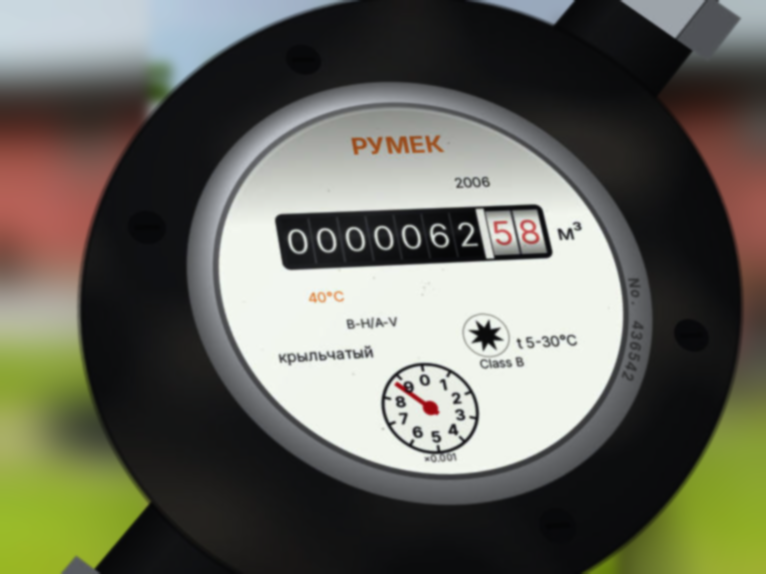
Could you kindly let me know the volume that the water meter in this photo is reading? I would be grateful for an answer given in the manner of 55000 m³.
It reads 62.588 m³
